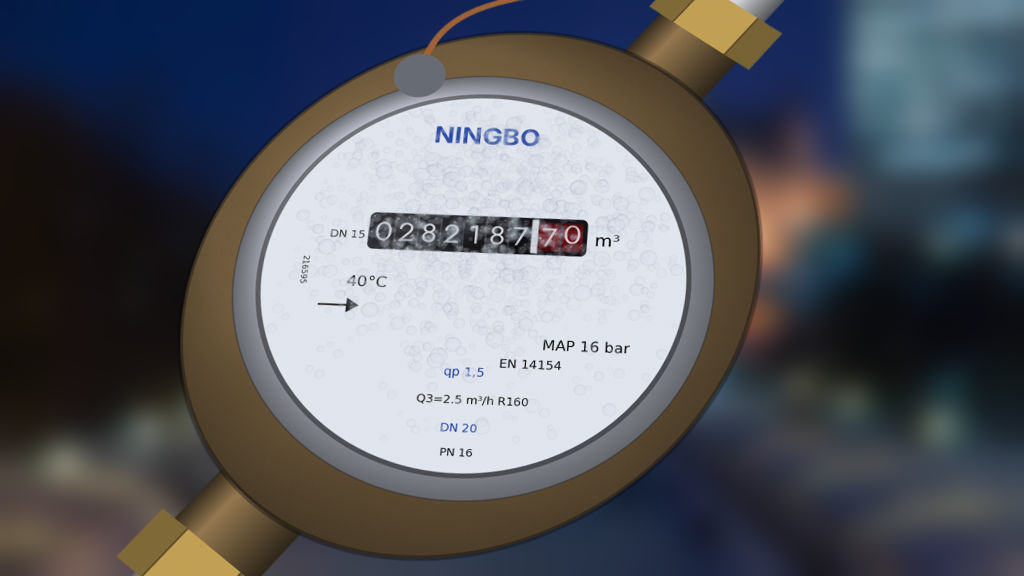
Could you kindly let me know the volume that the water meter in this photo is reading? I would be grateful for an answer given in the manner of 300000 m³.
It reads 282187.70 m³
